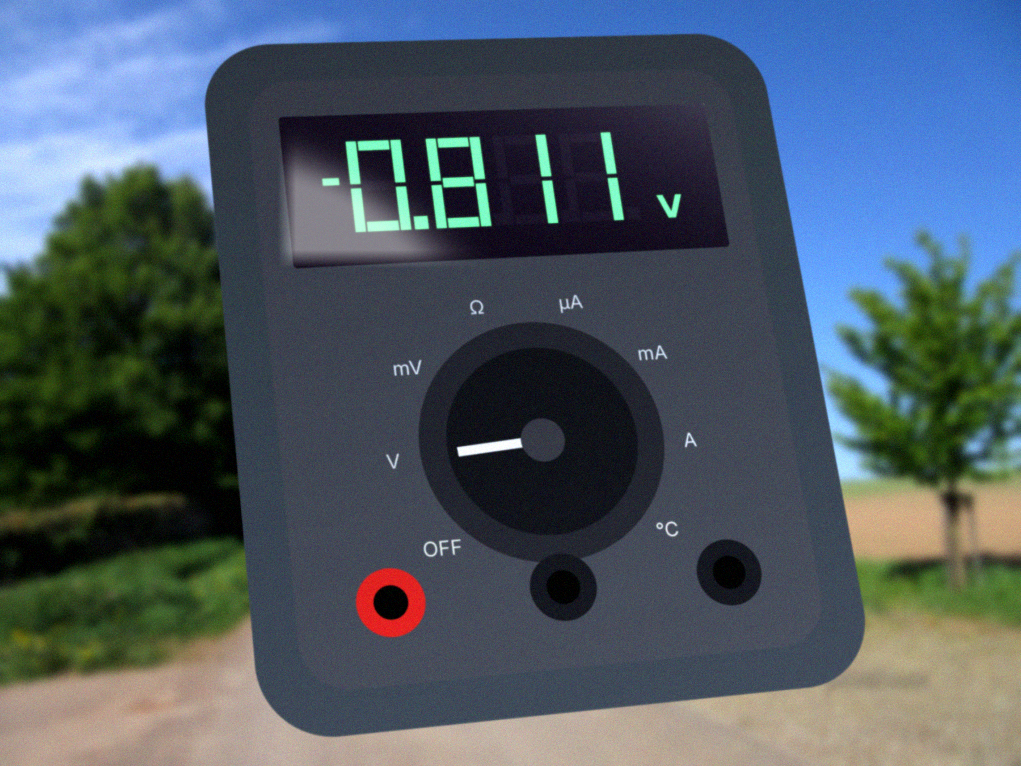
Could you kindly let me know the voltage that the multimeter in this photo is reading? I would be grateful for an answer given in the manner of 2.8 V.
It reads -0.811 V
